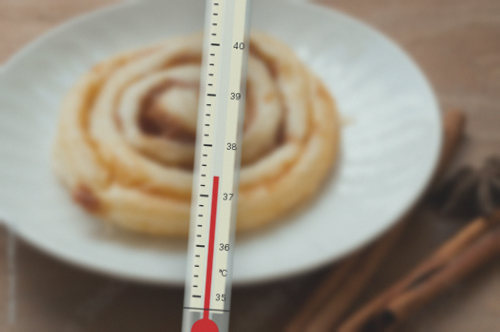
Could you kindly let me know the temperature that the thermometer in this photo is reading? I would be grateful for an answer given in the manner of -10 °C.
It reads 37.4 °C
